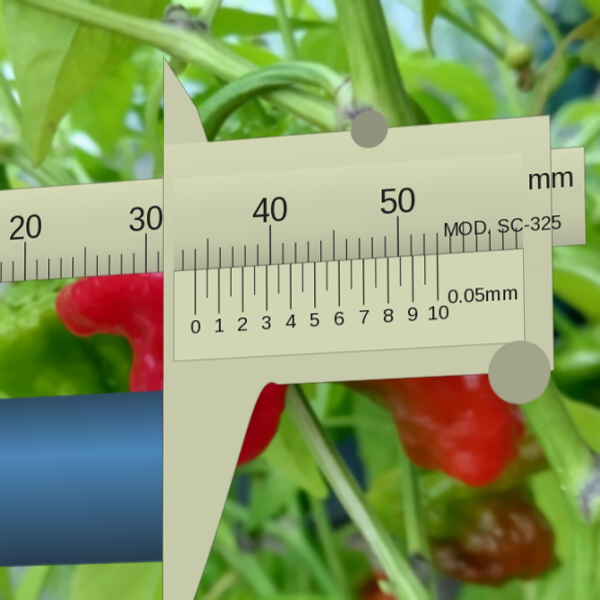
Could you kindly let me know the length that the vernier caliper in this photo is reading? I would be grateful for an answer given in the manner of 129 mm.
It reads 34.0 mm
